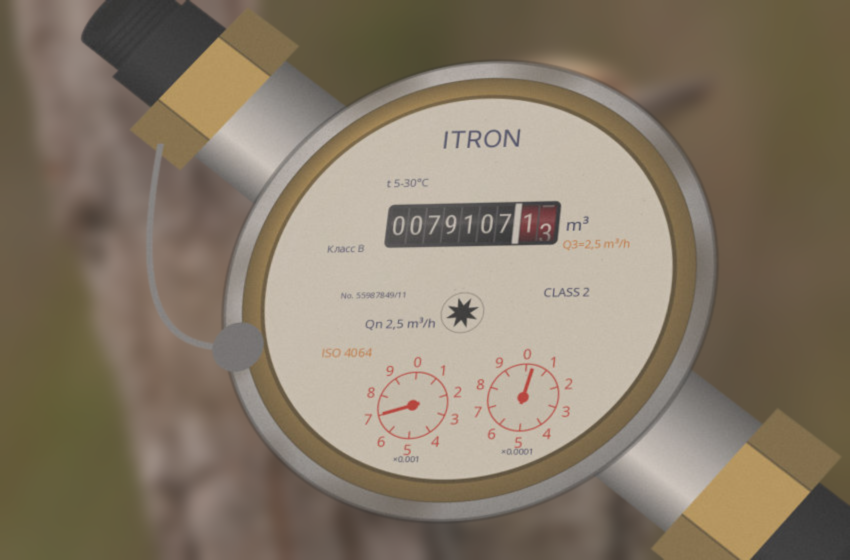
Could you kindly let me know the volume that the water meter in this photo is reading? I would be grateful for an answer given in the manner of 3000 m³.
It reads 79107.1270 m³
